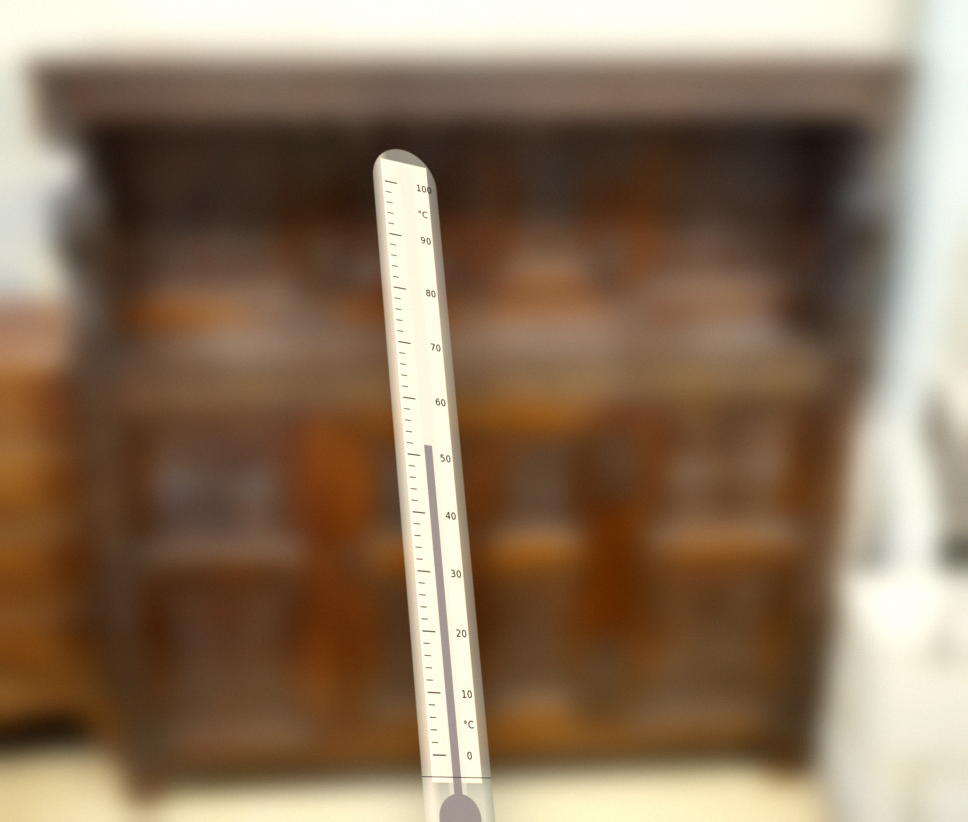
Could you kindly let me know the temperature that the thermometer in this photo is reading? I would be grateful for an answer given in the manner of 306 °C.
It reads 52 °C
